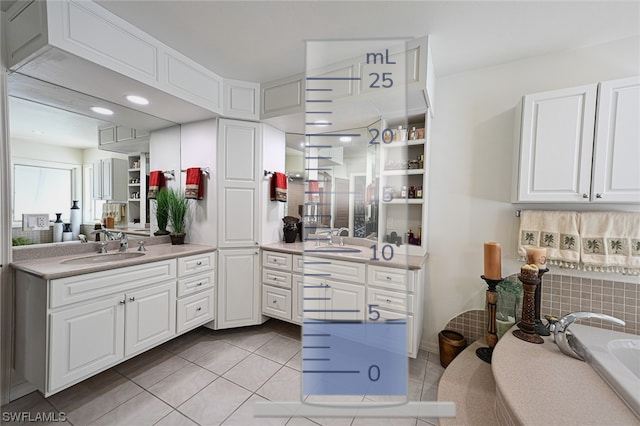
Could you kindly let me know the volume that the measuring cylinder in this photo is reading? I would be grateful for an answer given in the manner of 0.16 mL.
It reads 4 mL
